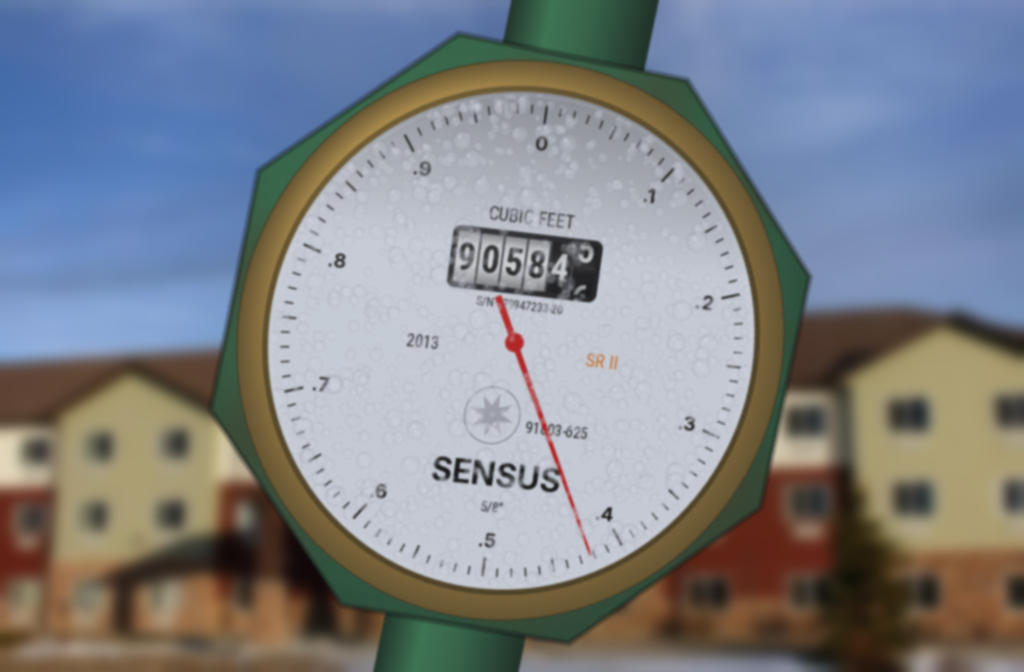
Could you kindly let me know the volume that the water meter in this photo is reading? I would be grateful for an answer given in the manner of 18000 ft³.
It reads 905845.42 ft³
